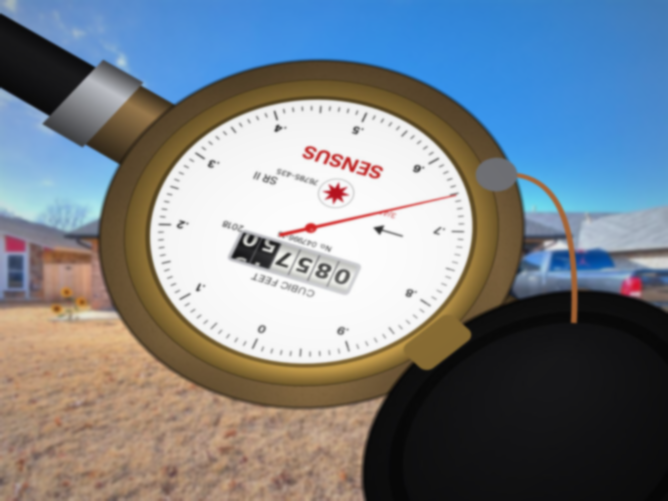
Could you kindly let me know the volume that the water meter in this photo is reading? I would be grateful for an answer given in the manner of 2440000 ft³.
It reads 85749.65 ft³
